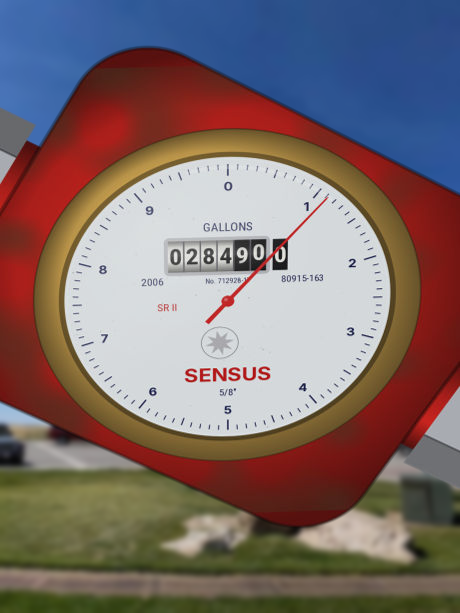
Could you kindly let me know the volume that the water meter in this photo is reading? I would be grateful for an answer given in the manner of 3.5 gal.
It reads 284901.1 gal
